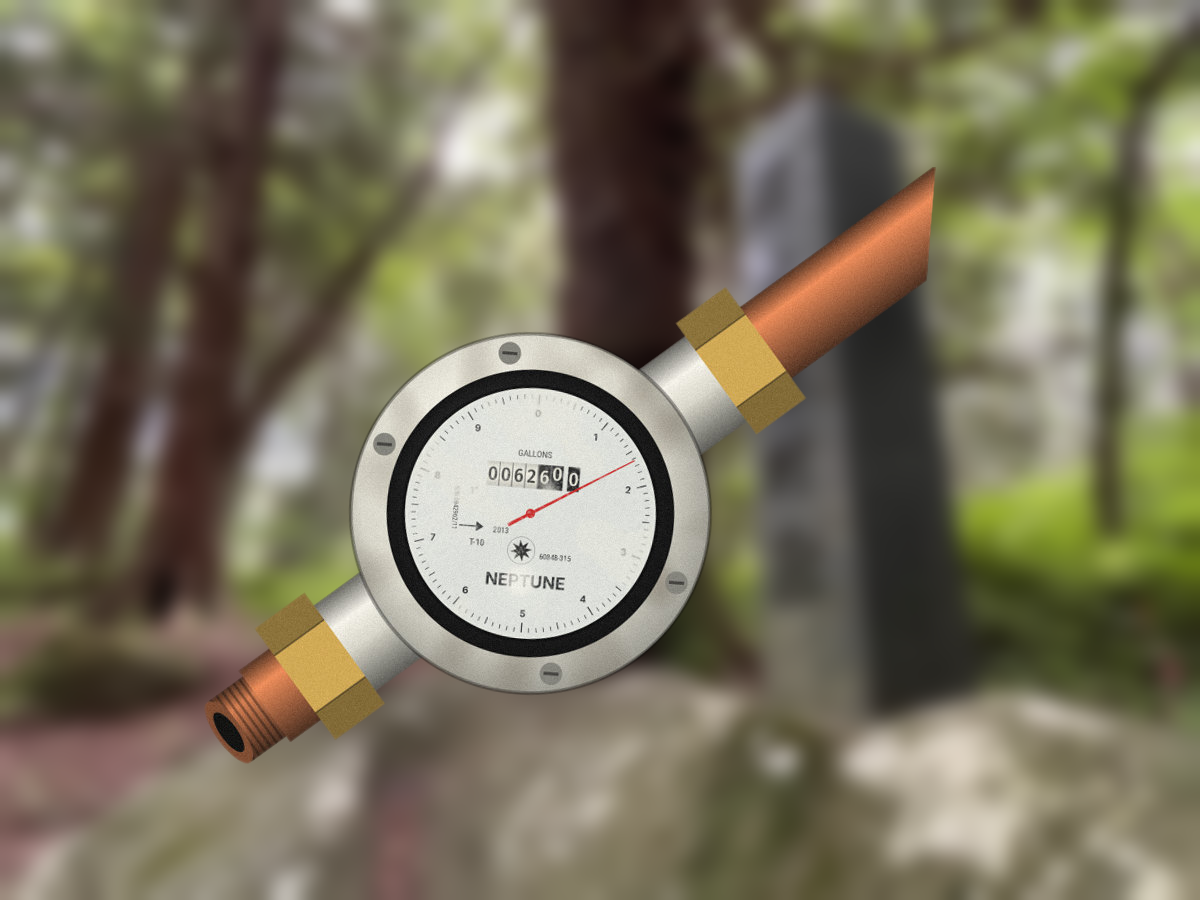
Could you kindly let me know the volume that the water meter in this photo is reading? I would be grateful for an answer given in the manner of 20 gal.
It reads 62601.6 gal
